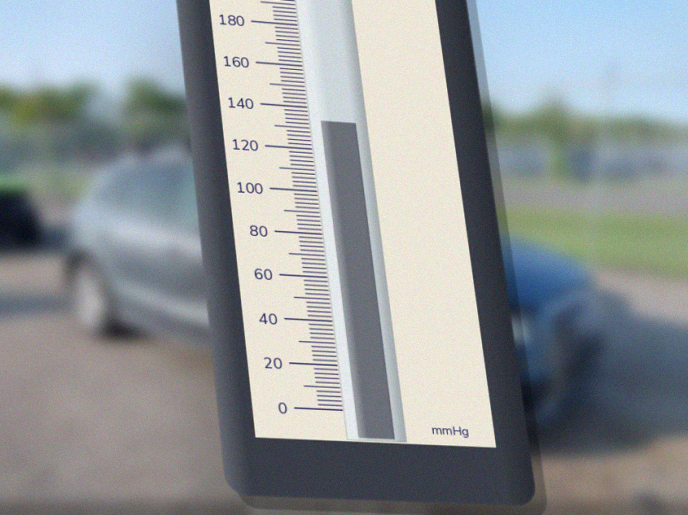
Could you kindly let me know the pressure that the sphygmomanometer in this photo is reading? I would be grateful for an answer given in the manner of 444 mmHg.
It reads 134 mmHg
